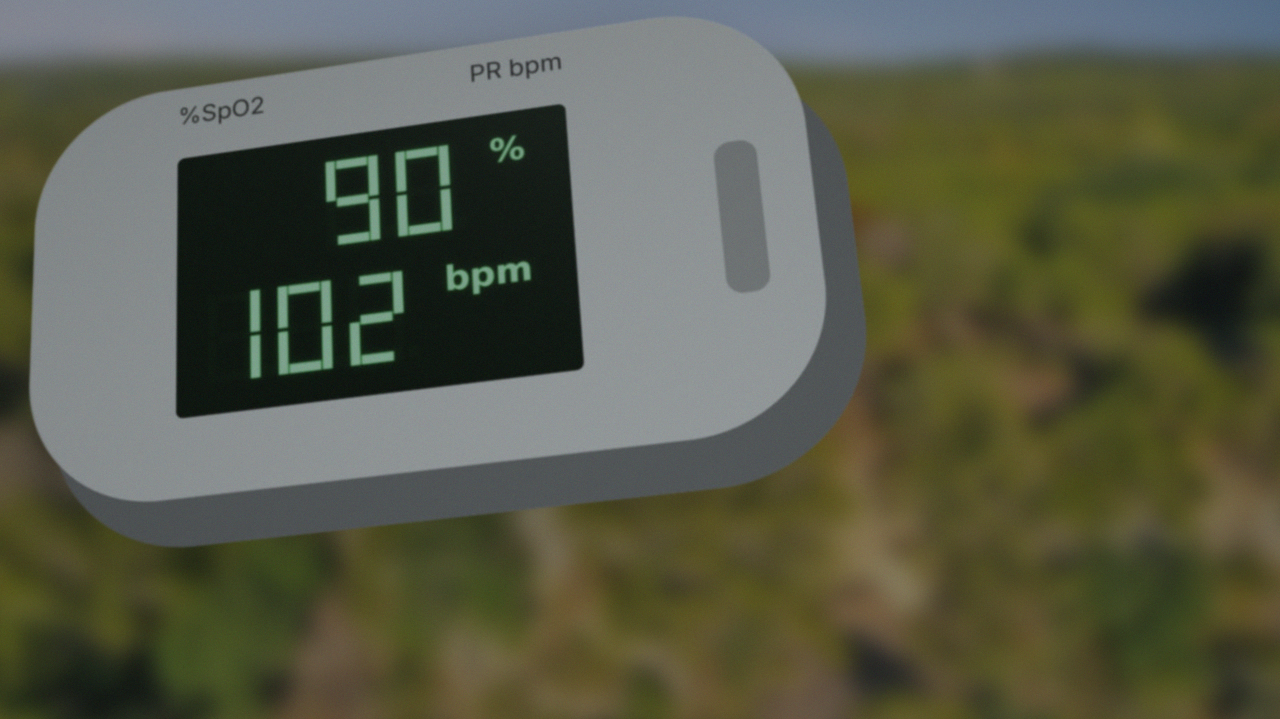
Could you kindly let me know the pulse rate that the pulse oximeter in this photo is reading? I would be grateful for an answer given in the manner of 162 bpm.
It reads 102 bpm
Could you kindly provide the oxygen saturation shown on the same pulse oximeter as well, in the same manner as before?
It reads 90 %
